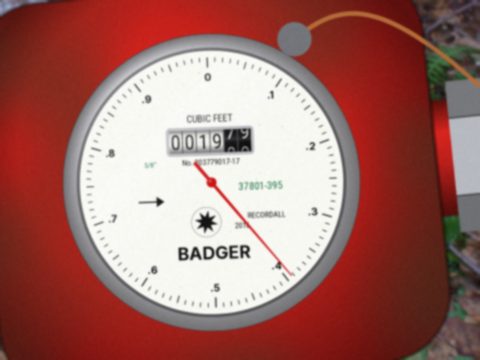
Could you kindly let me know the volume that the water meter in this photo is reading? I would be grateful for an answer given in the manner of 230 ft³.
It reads 1979.39 ft³
